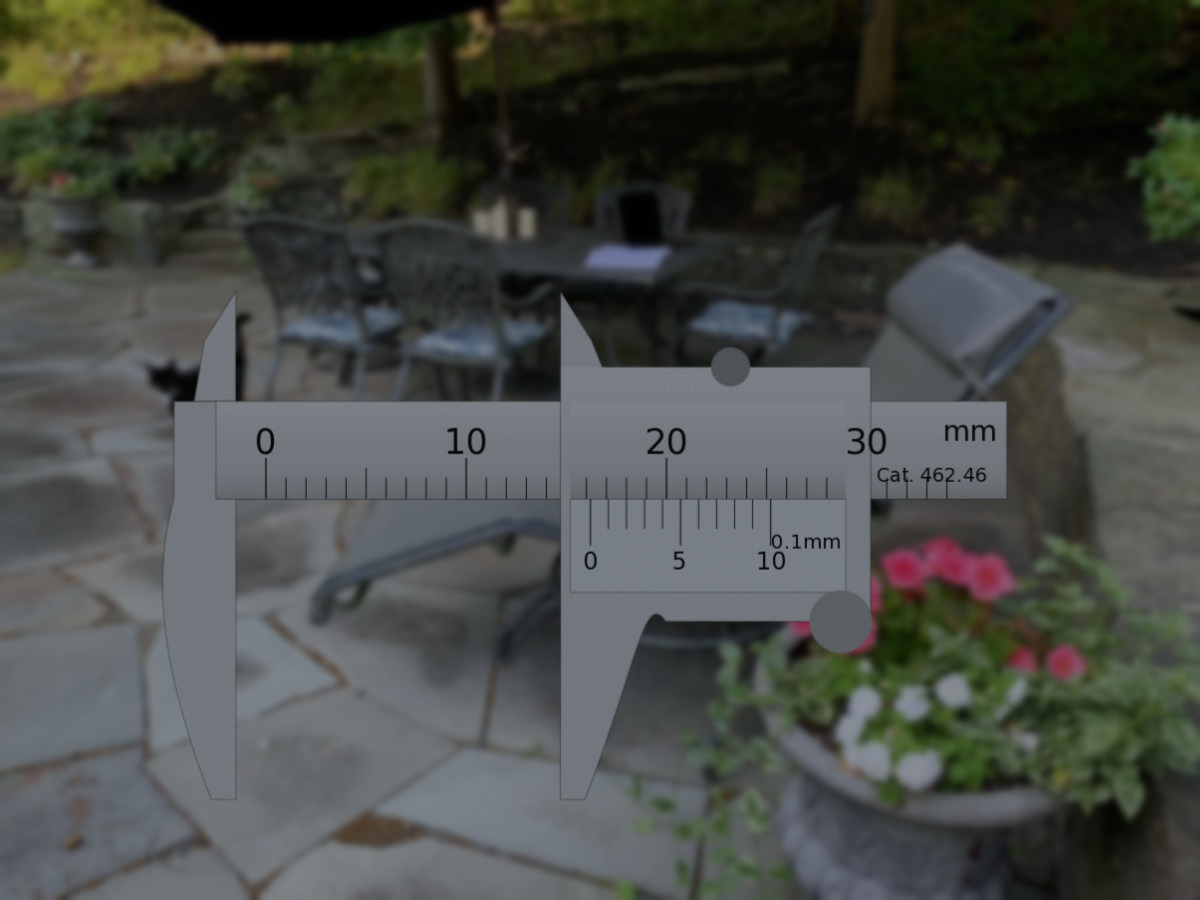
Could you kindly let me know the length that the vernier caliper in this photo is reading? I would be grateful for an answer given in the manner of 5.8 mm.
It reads 16.2 mm
